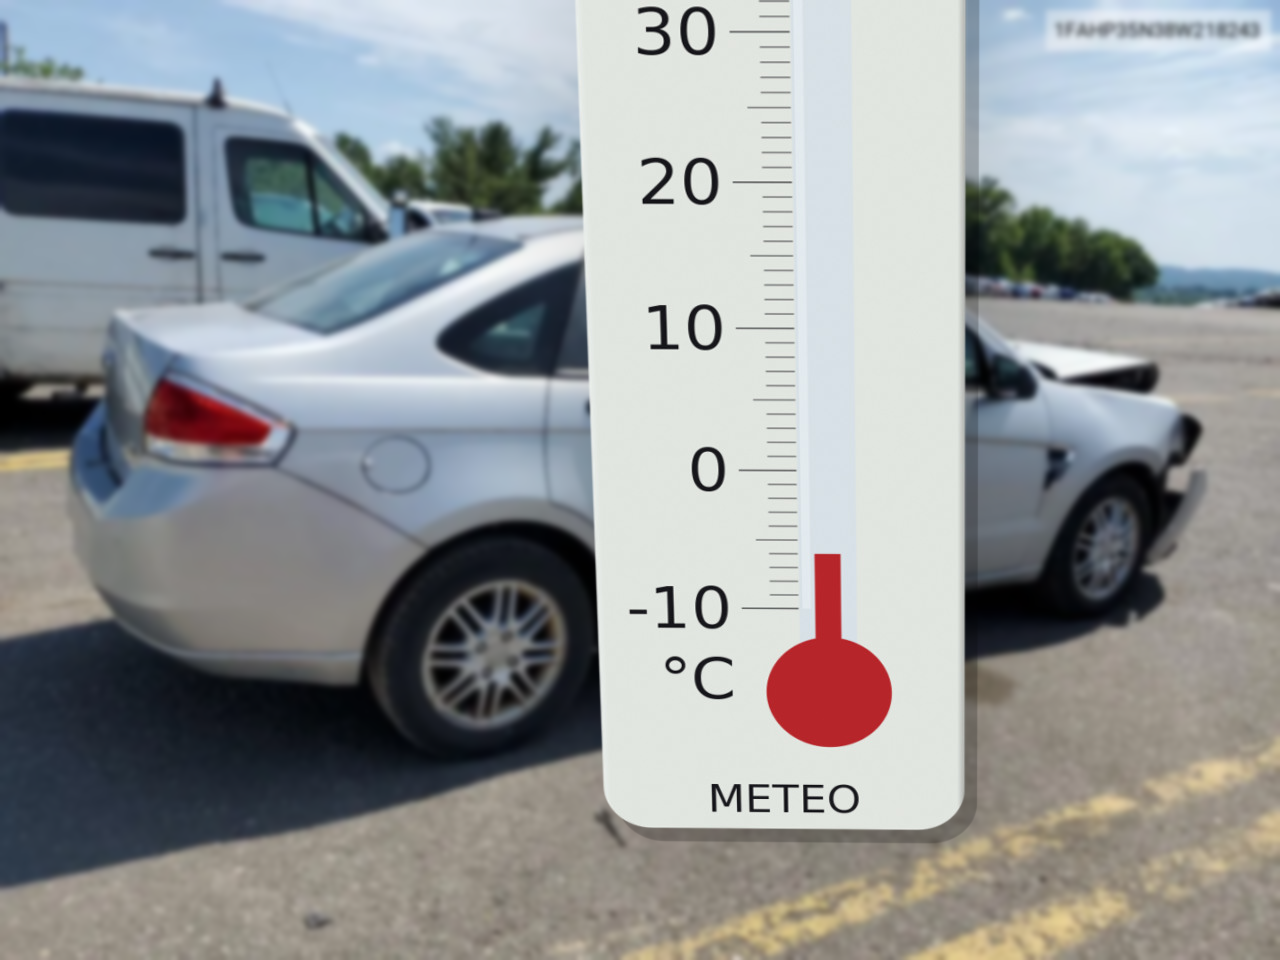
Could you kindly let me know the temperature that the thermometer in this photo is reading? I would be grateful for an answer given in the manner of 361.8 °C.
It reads -6 °C
